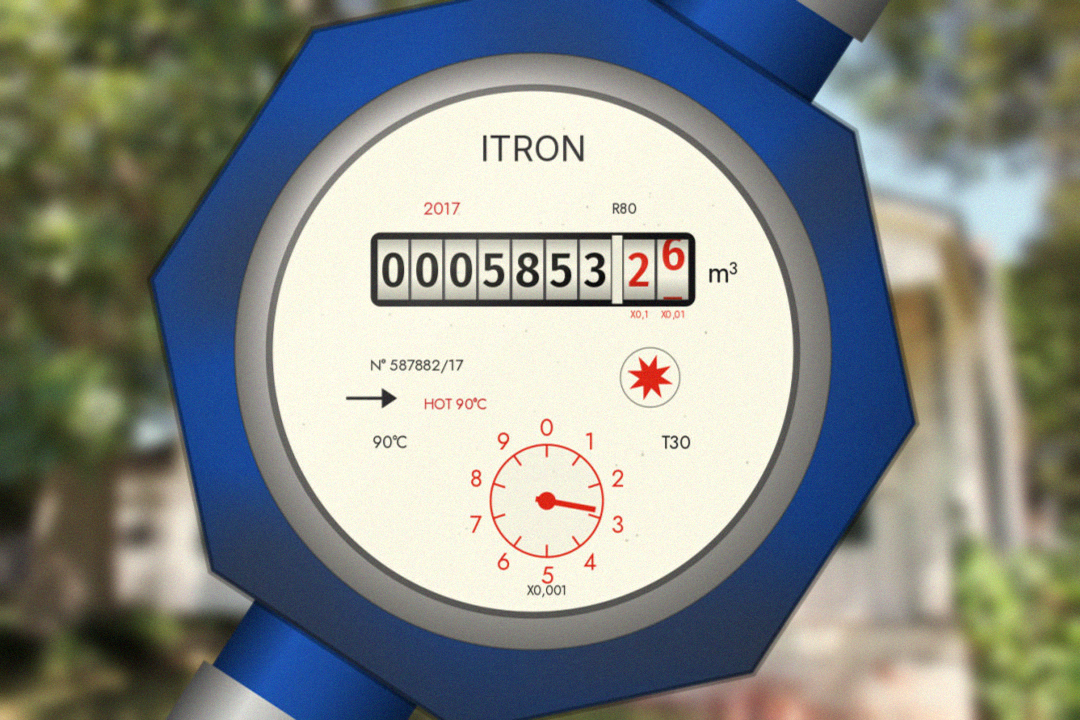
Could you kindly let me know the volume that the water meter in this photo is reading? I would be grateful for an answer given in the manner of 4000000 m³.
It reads 5853.262 m³
